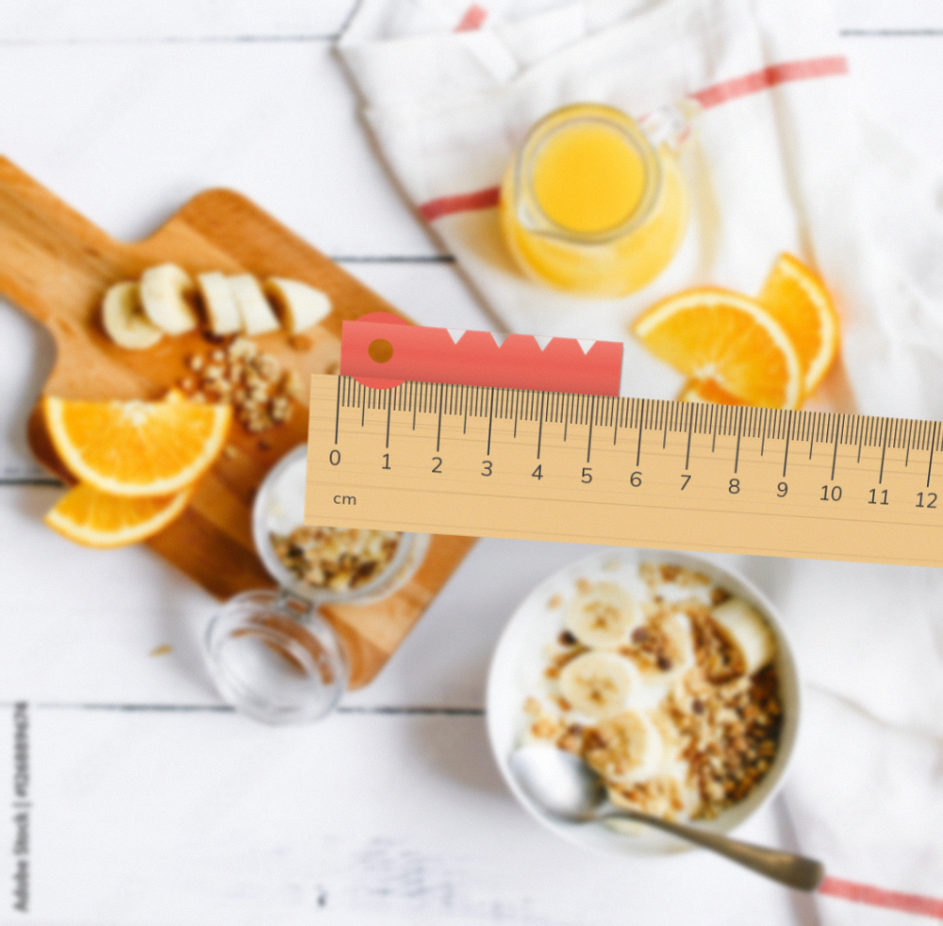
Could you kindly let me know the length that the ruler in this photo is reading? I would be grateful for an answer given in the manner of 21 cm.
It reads 5.5 cm
